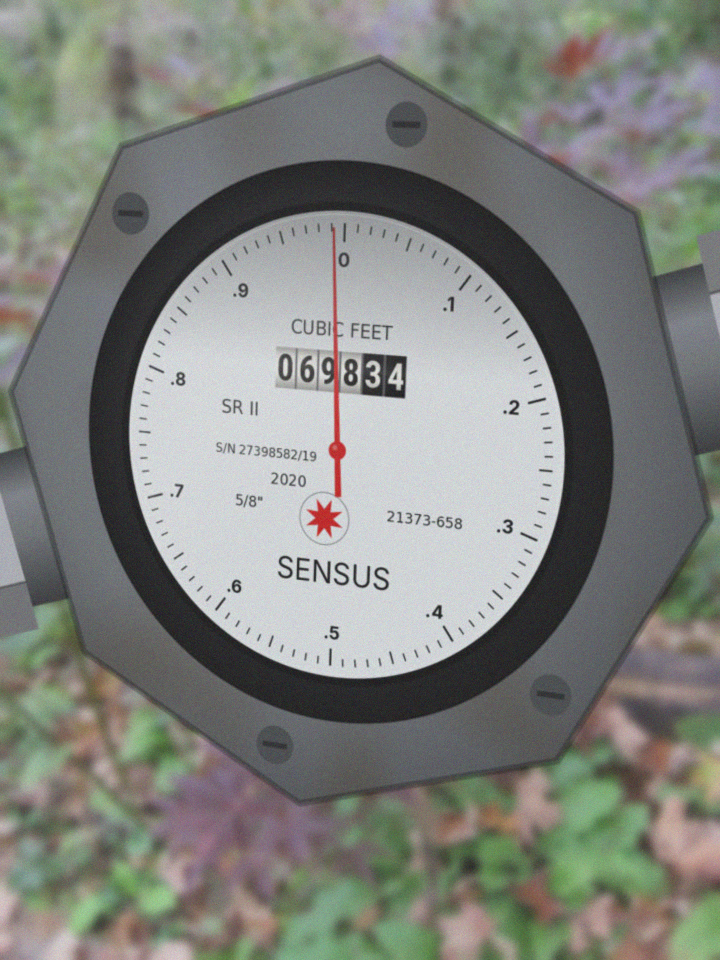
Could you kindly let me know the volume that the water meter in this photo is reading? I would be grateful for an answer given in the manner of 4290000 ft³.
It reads 69833.99 ft³
